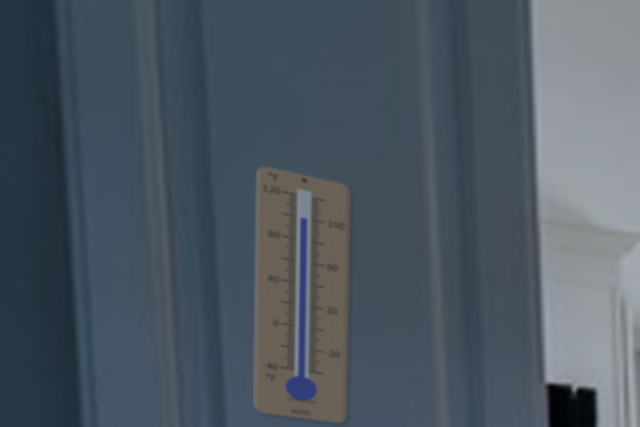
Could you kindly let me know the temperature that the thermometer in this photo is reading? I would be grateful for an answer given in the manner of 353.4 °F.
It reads 100 °F
